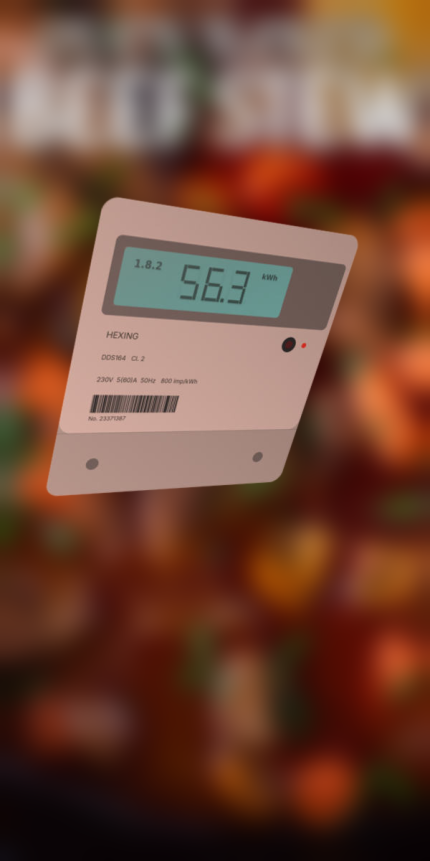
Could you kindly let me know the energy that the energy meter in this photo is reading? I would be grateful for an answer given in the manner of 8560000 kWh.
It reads 56.3 kWh
